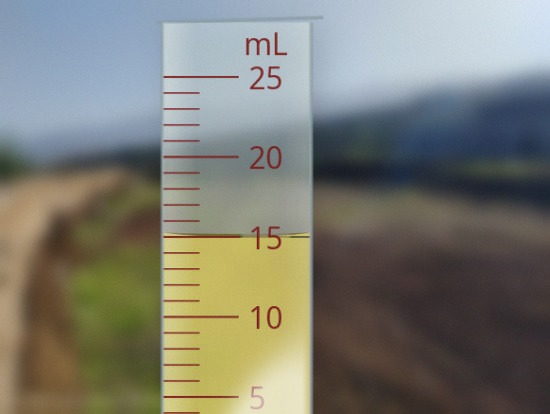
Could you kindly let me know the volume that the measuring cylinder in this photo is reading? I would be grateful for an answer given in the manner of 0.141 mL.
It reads 15 mL
